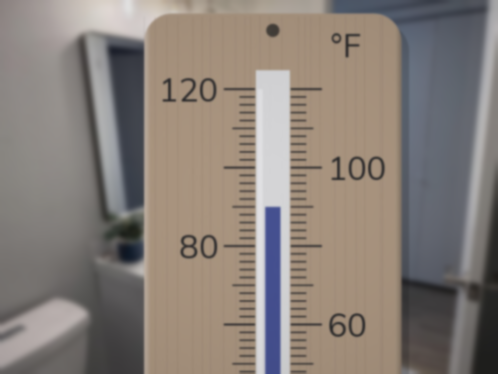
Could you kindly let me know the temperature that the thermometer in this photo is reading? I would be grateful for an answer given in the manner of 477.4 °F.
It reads 90 °F
